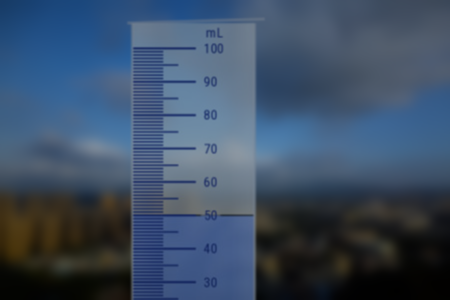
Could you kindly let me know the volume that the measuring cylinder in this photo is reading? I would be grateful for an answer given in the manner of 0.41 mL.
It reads 50 mL
